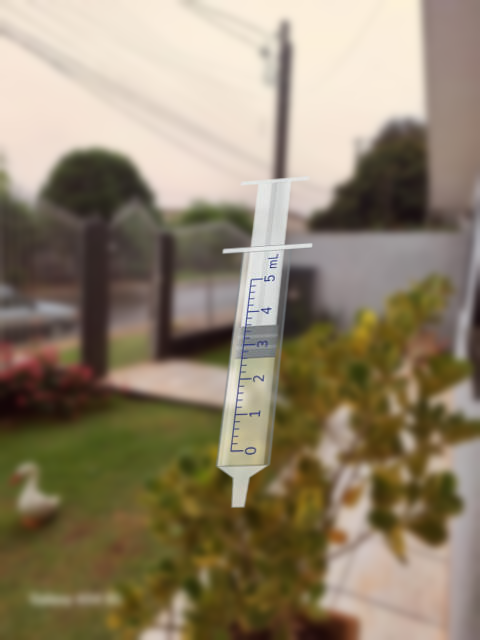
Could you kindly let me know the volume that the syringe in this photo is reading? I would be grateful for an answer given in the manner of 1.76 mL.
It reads 2.6 mL
